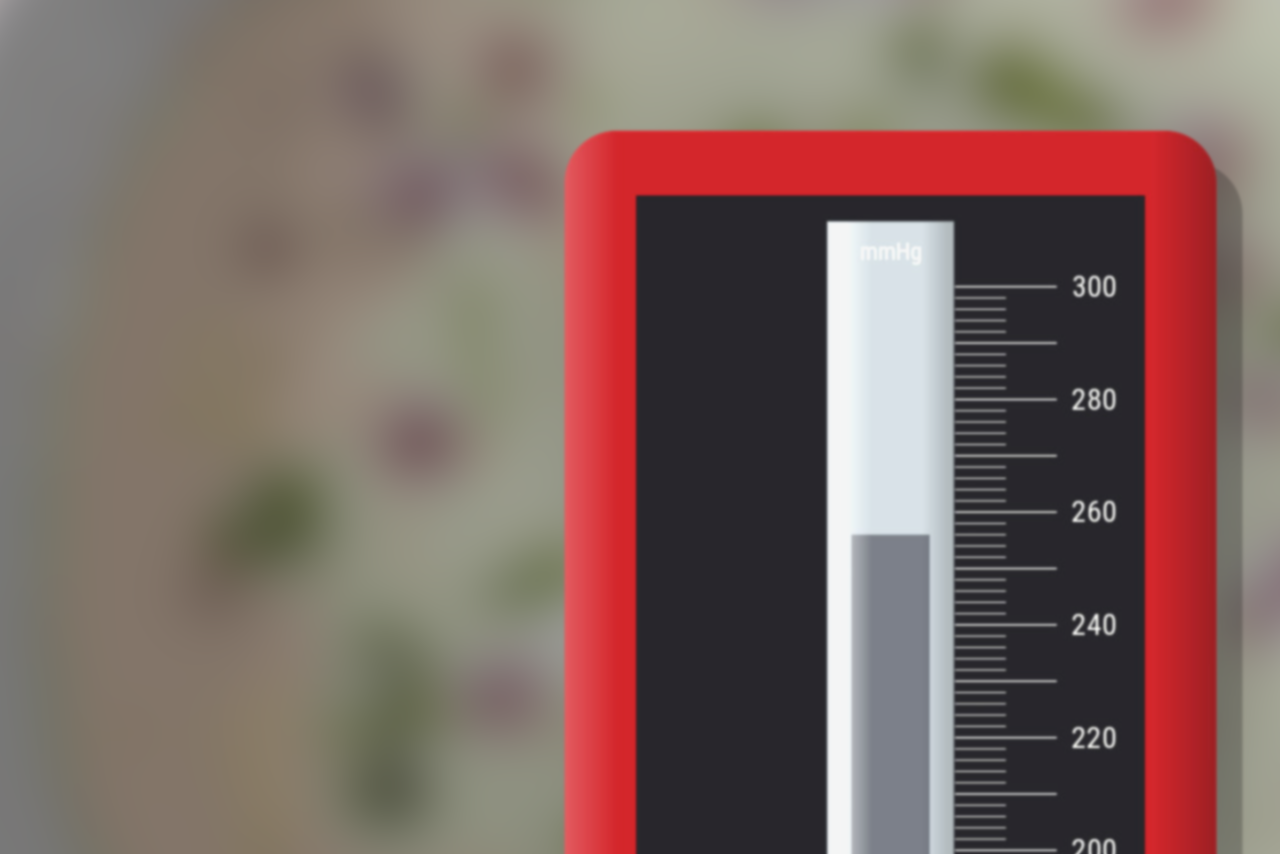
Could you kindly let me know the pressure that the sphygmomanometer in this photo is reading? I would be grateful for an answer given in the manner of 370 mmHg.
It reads 256 mmHg
